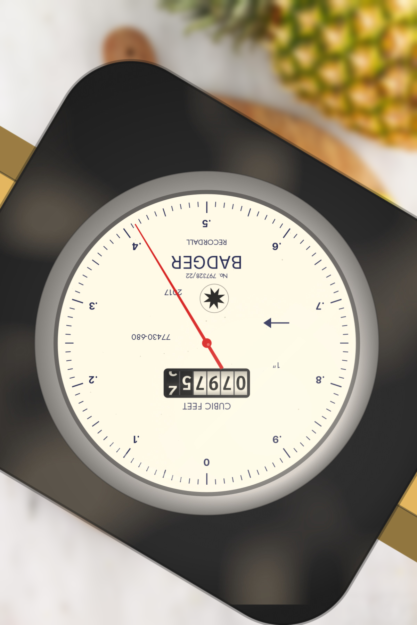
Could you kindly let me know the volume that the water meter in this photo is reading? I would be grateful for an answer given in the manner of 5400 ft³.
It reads 79752.41 ft³
